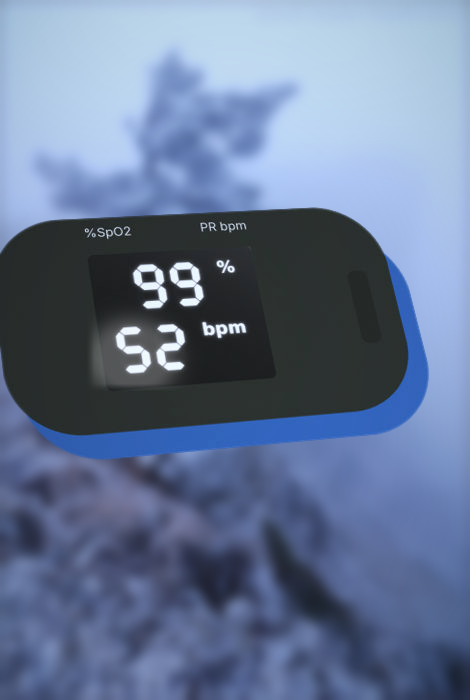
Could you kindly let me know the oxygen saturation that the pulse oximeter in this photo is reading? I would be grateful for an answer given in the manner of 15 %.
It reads 99 %
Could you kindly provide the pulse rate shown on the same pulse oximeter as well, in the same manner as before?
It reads 52 bpm
